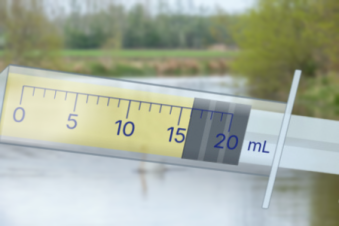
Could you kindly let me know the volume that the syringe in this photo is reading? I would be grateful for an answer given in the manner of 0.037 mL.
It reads 16 mL
